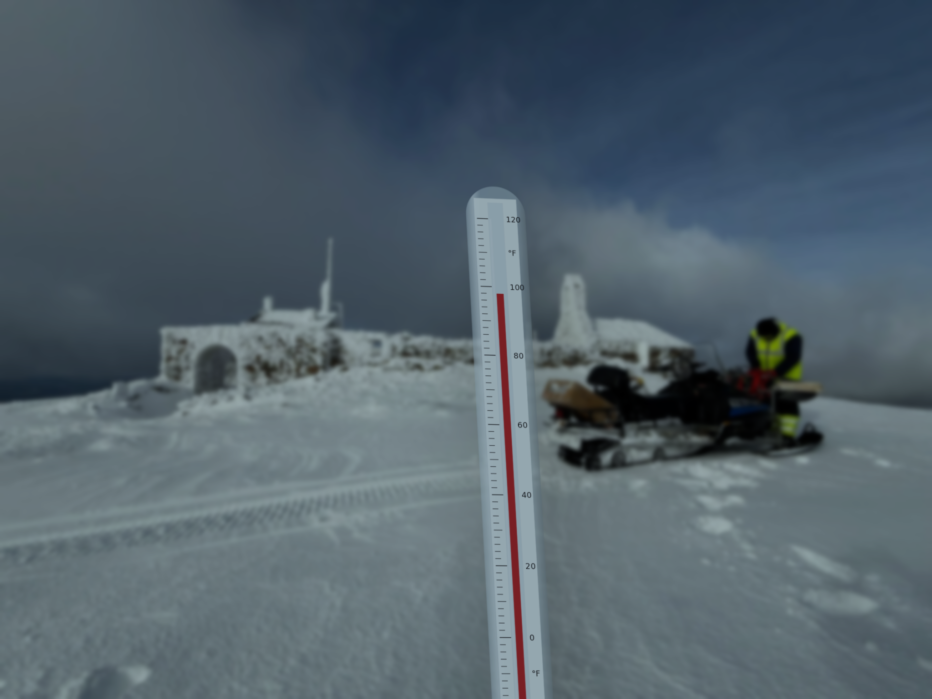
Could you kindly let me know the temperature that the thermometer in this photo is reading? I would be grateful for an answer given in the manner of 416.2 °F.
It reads 98 °F
